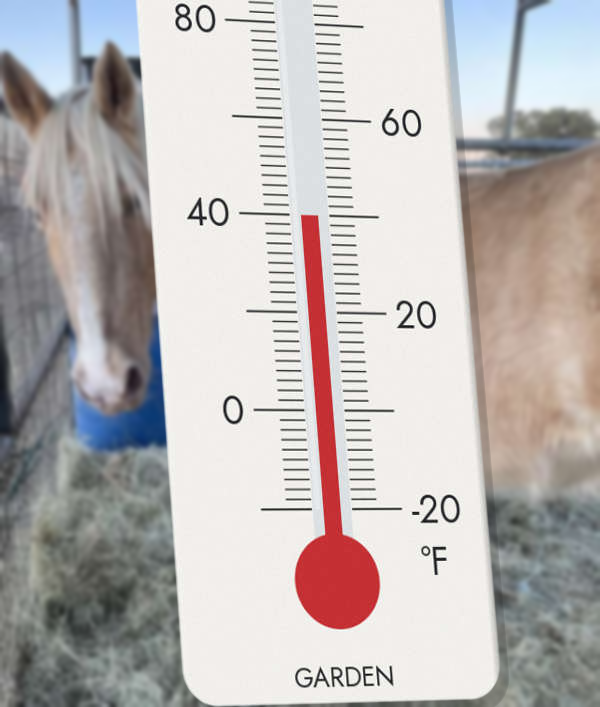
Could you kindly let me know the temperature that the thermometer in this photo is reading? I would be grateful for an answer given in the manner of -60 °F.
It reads 40 °F
